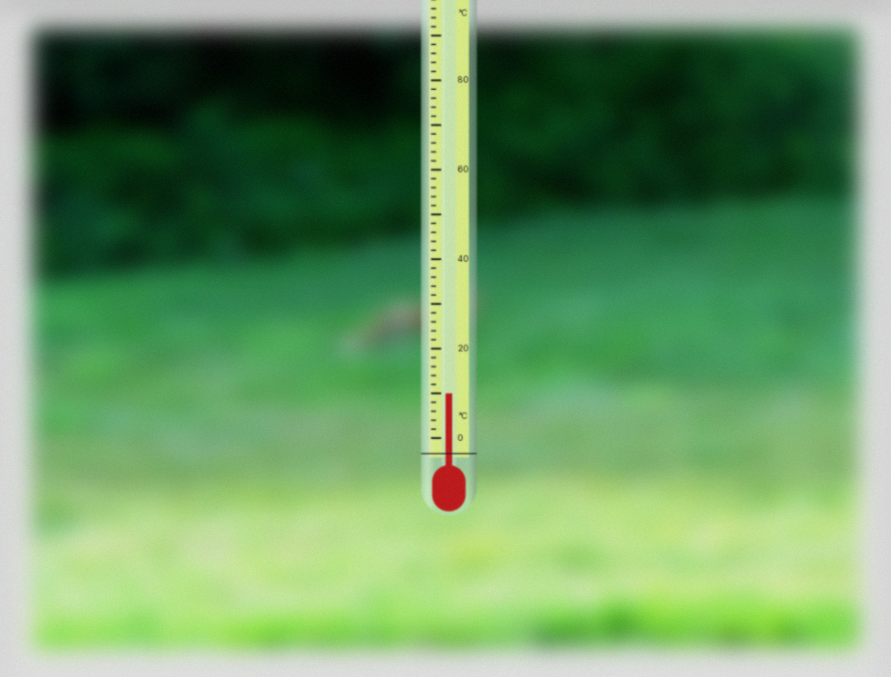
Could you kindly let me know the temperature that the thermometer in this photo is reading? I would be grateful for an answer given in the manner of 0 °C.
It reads 10 °C
